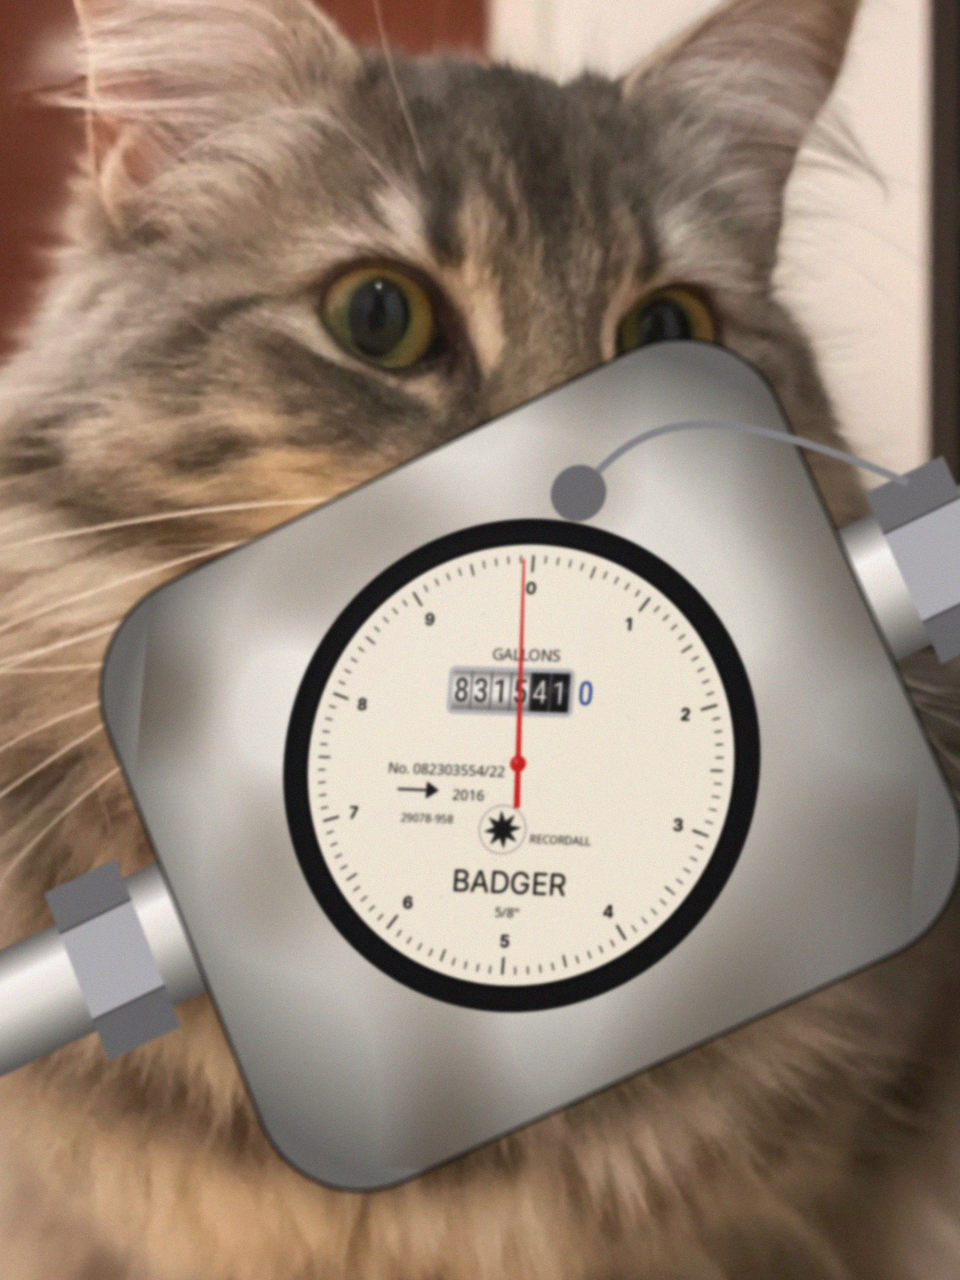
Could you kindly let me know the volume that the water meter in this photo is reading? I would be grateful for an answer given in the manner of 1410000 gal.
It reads 8315409.9 gal
